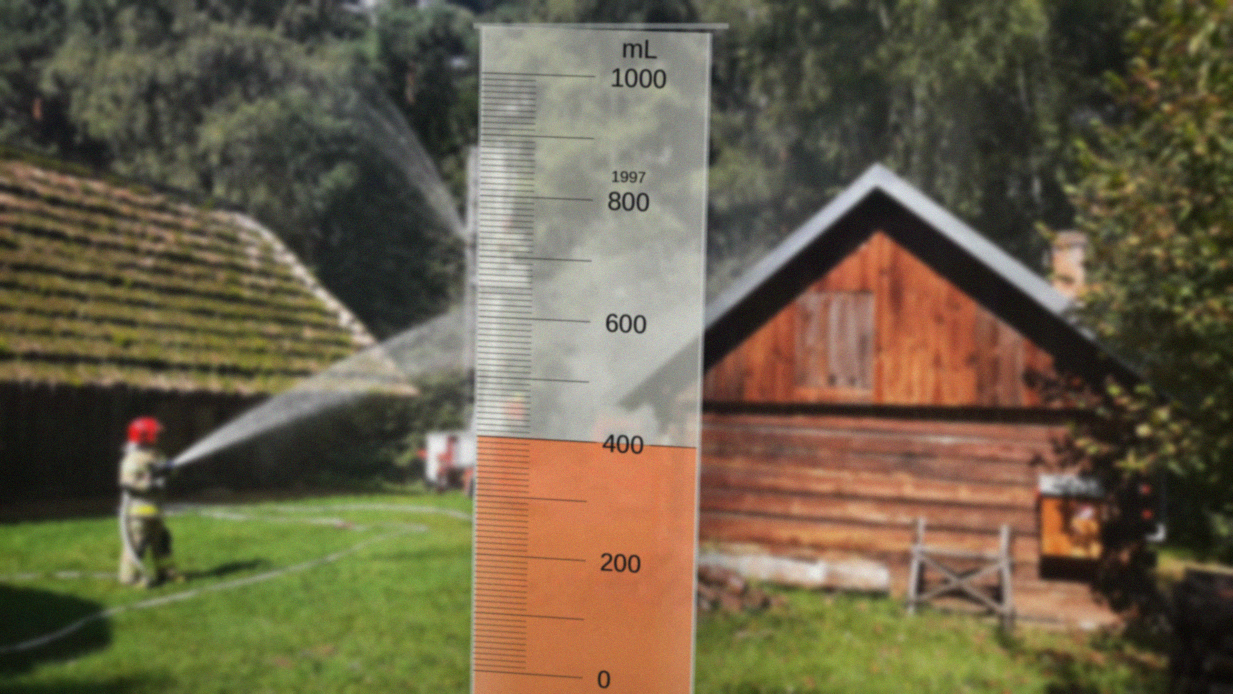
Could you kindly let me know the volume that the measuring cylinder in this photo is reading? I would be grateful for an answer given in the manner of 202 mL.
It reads 400 mL
